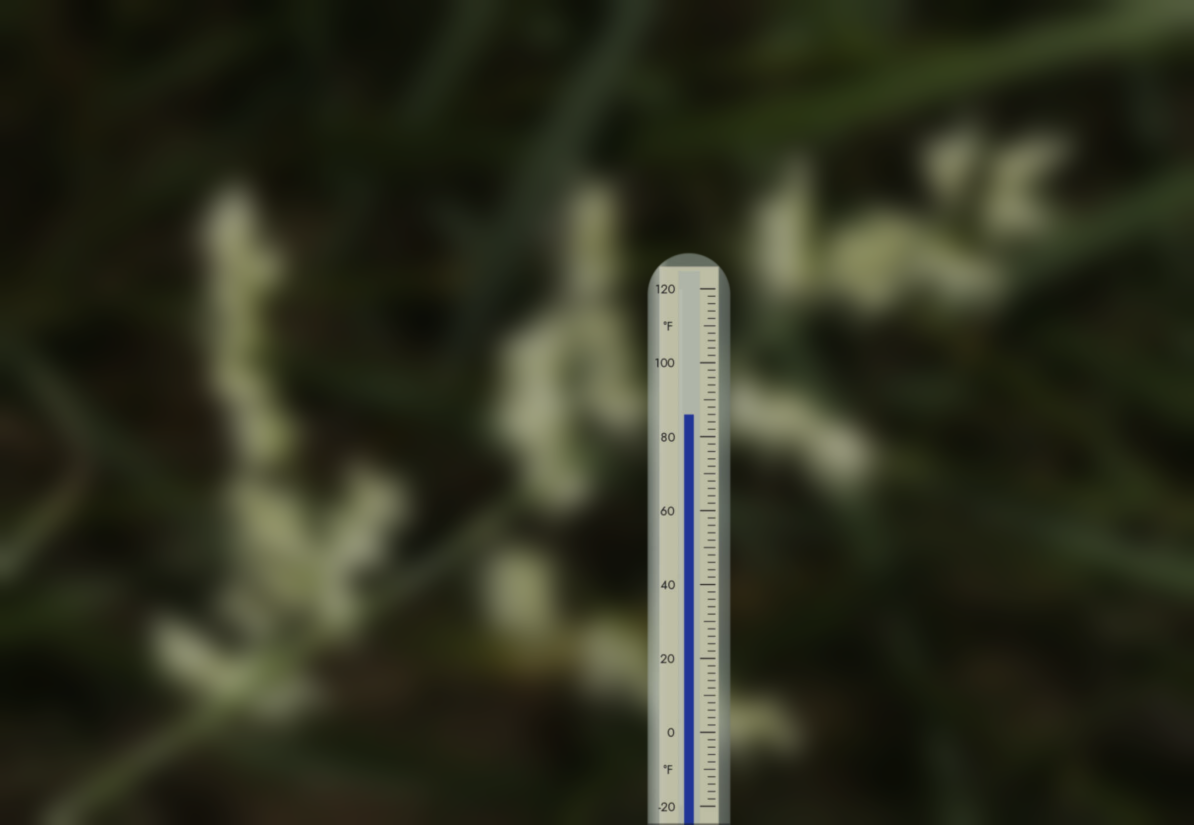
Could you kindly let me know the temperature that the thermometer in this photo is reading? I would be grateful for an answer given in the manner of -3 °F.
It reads 86 °F
